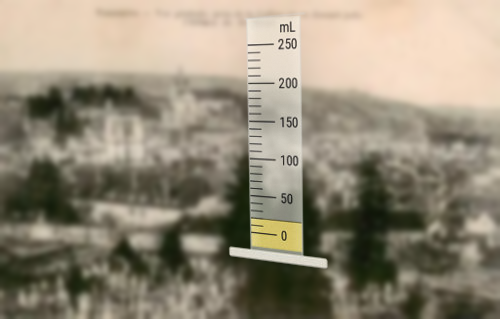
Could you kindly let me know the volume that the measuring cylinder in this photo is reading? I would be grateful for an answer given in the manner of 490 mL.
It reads 20 mL
